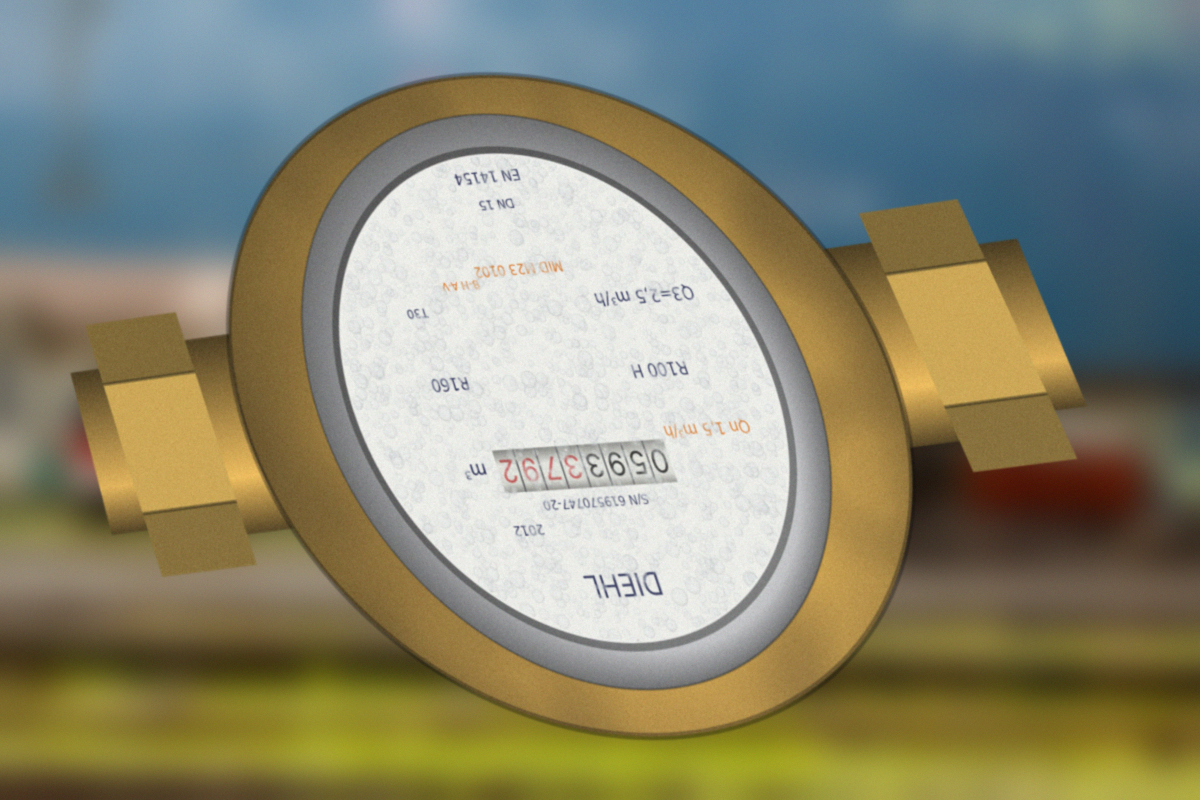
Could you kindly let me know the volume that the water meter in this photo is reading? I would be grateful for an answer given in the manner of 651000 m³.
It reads 593.3792 m³
